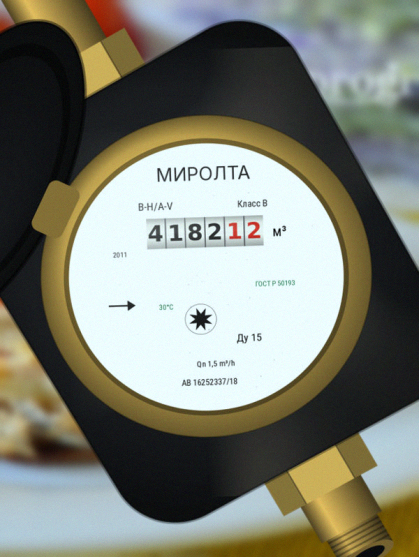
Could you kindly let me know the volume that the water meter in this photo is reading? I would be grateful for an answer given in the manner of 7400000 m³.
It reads 4182.12 m³
